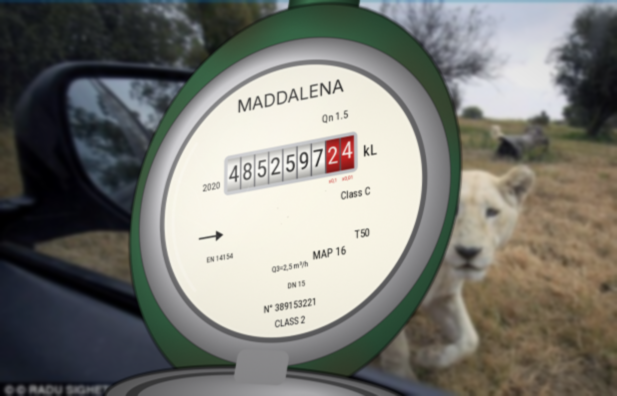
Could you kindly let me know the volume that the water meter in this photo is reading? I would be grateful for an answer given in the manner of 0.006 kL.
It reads 4852597.24 kL
